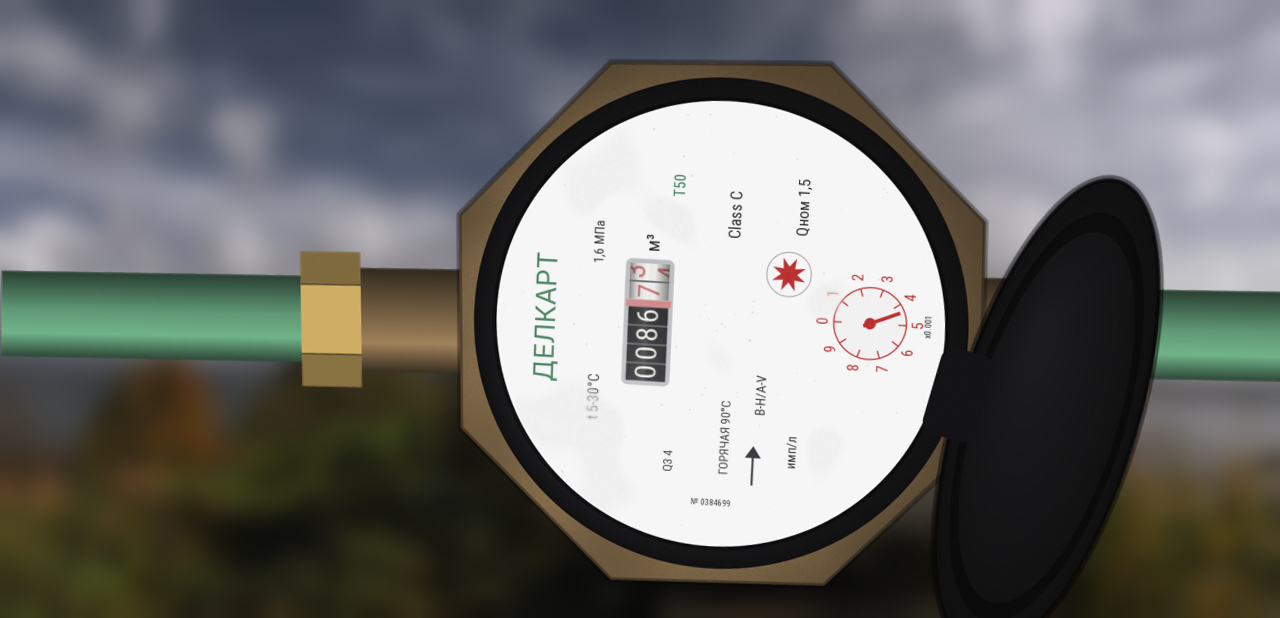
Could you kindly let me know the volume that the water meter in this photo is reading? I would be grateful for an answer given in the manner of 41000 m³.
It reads 86.734 m³
